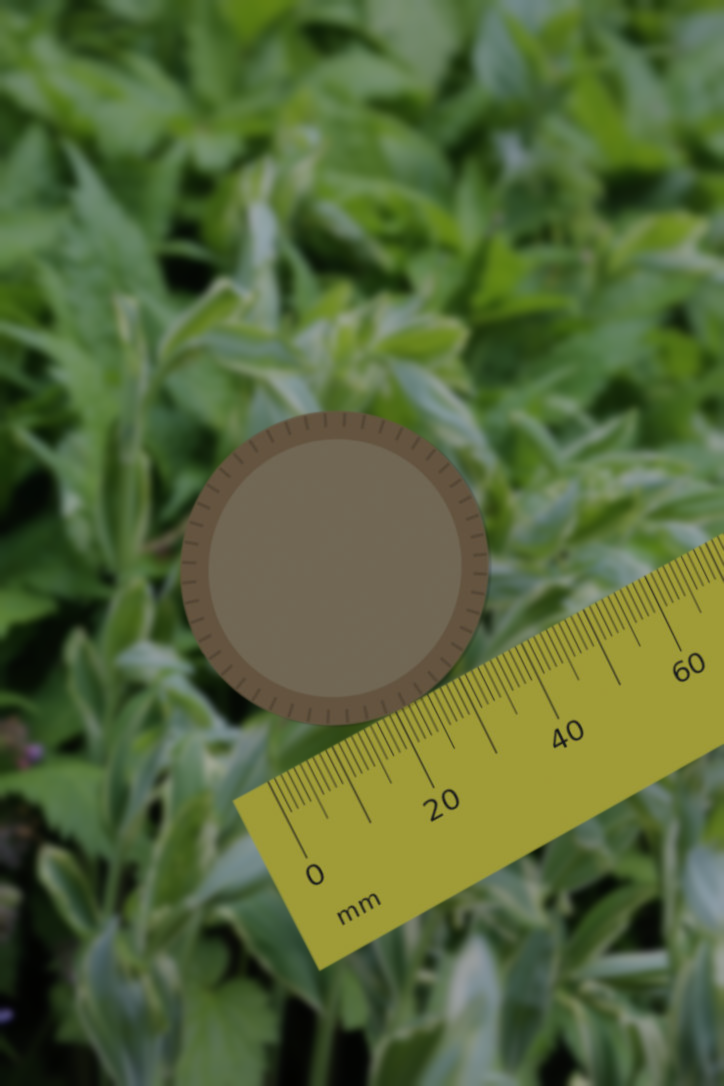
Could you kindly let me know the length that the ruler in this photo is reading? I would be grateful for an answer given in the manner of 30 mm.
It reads 43 mm
